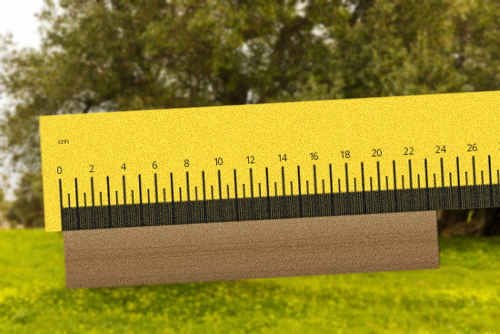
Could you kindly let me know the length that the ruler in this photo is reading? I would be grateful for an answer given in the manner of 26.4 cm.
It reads 23.5 cm
